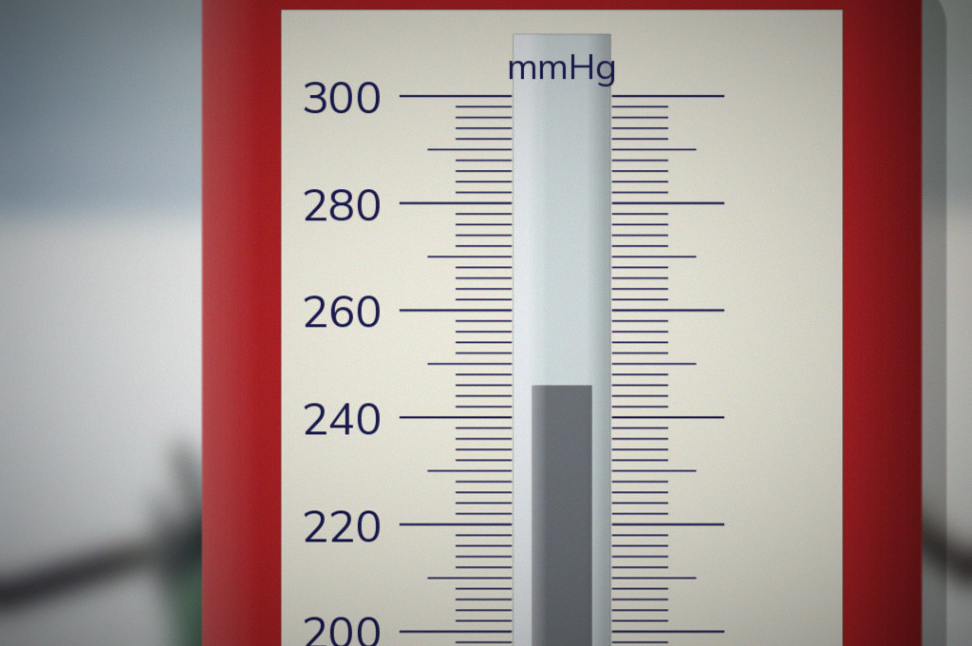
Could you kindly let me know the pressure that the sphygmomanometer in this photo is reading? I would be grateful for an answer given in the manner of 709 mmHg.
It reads 246 mmHg
